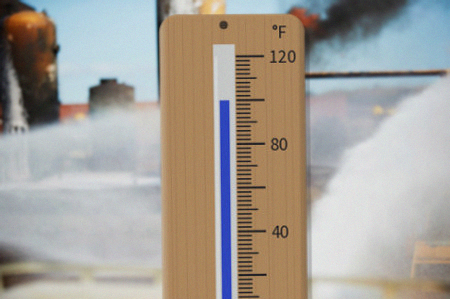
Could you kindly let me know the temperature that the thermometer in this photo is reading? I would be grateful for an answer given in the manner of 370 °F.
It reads 100 °F
